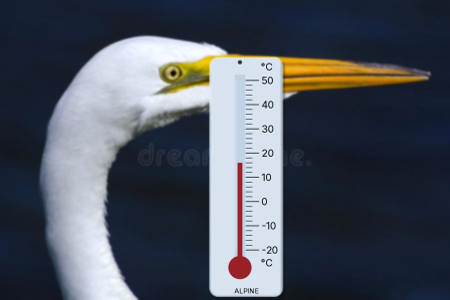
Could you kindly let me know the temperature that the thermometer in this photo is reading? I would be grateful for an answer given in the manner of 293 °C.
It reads 16 °C
